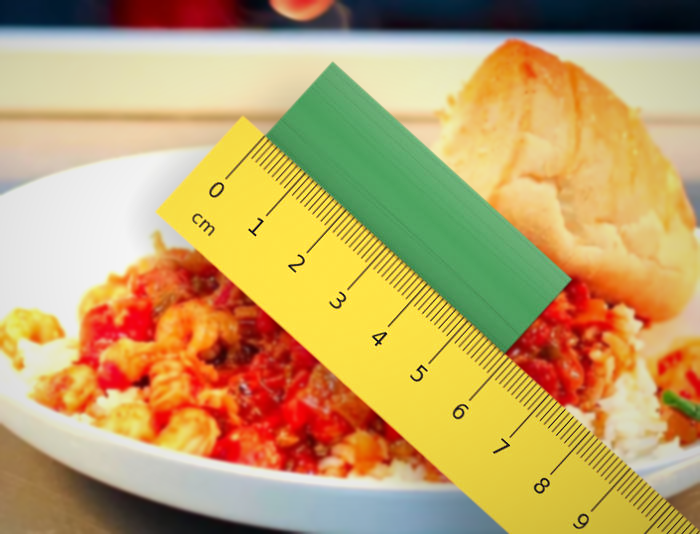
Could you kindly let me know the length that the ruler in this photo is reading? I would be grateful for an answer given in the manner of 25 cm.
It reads 5.9 cm
